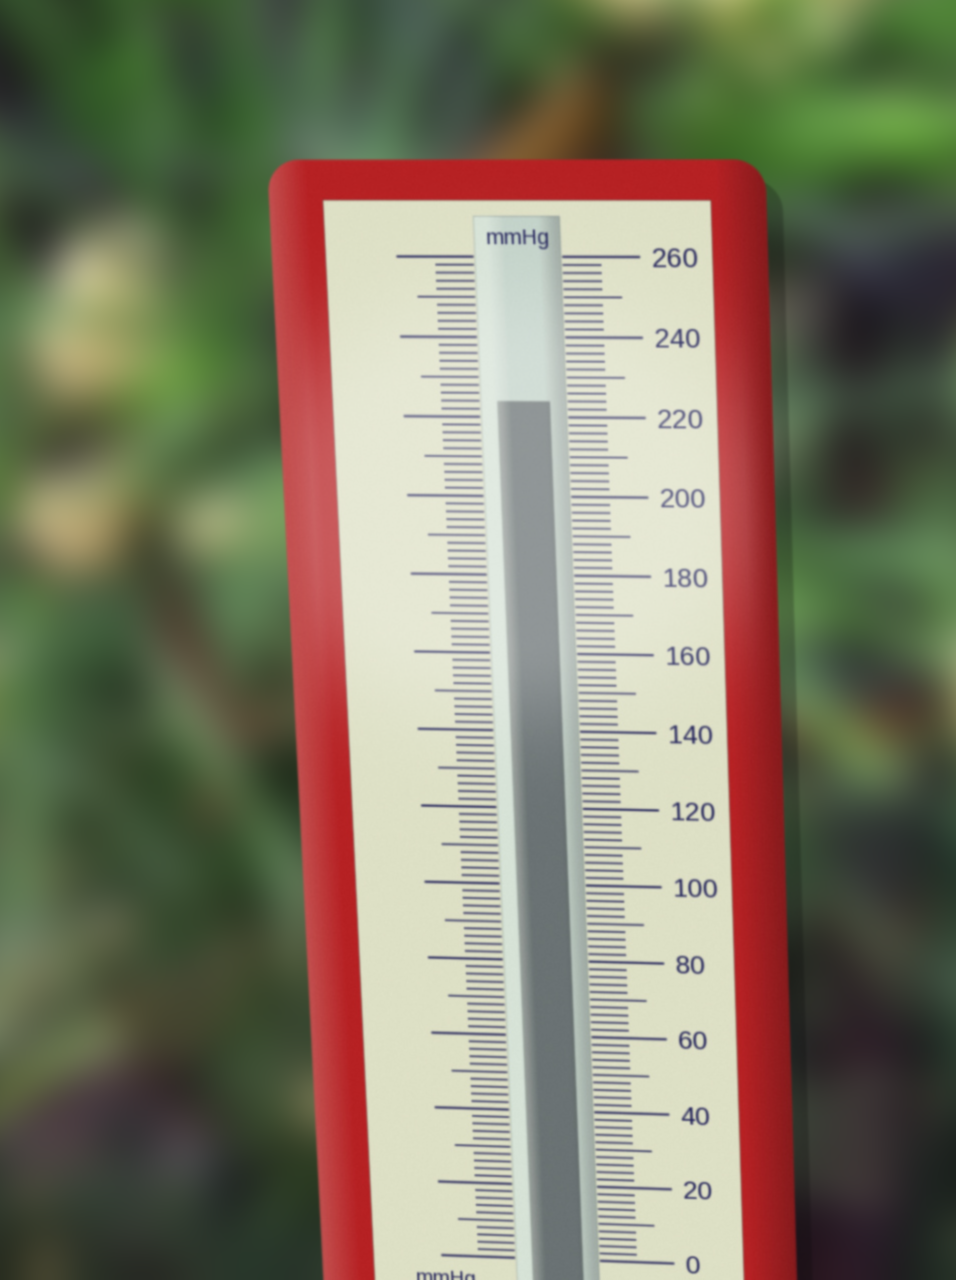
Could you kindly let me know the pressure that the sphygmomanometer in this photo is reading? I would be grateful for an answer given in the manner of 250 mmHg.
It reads 224 mmHg
